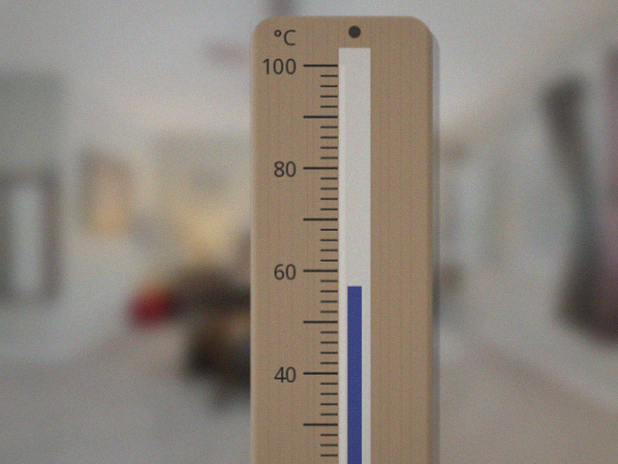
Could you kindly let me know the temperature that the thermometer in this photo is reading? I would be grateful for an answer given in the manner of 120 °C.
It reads 57 °C
